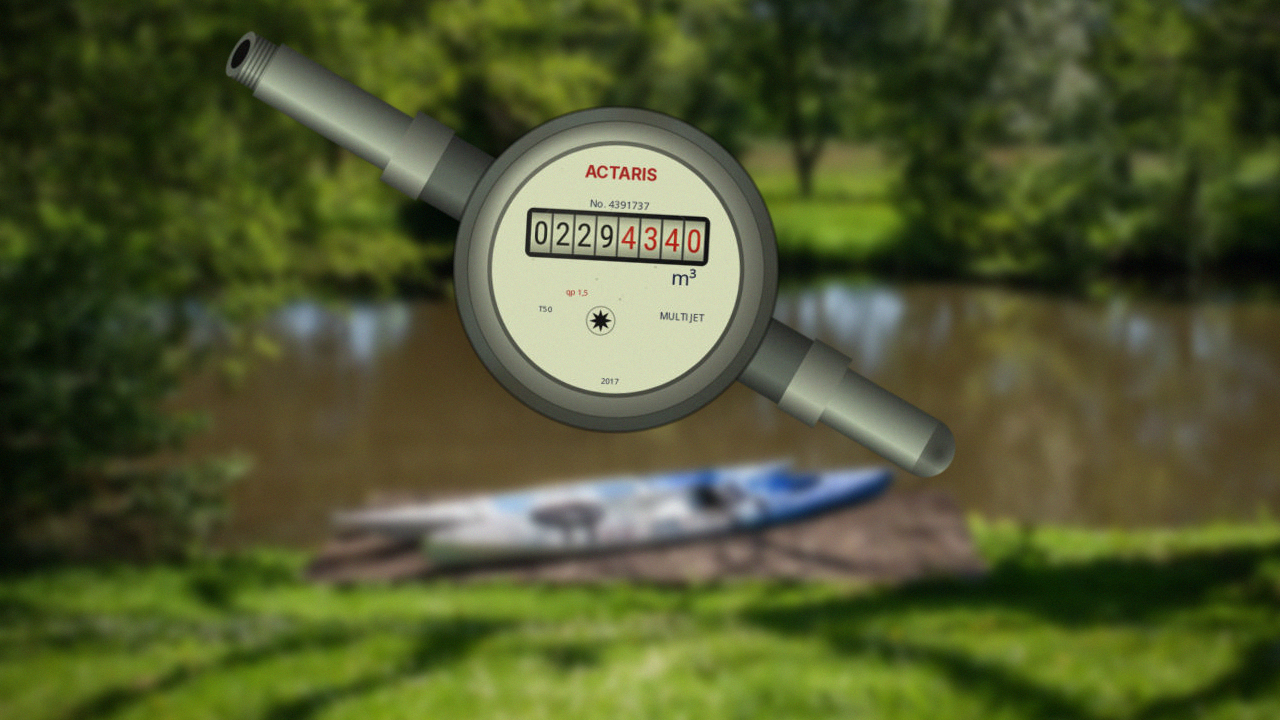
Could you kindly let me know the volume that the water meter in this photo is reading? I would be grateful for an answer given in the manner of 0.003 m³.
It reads 229.4340 m³
